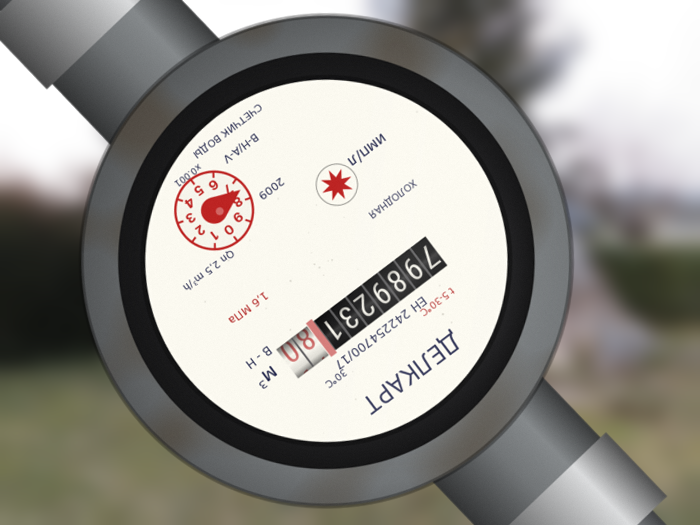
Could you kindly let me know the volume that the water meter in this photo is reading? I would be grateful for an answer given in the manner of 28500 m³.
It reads 7989231.797 m³
